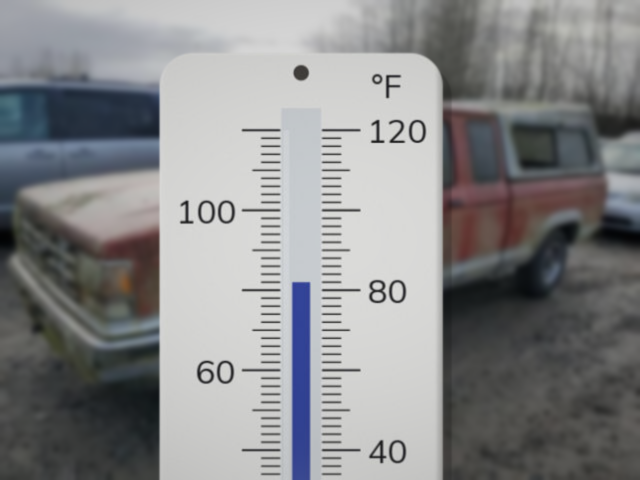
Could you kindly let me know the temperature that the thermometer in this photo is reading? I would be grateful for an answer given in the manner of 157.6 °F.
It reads 82 °F
